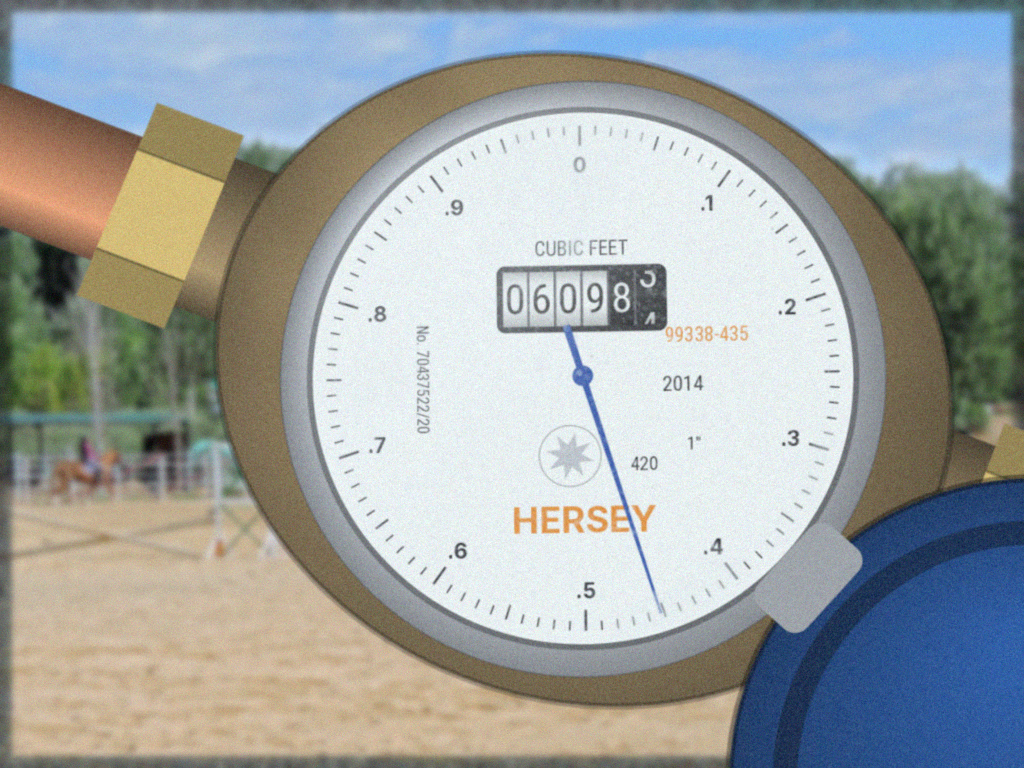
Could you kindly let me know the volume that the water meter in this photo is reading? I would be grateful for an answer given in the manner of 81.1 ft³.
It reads 60983.45 ft³
